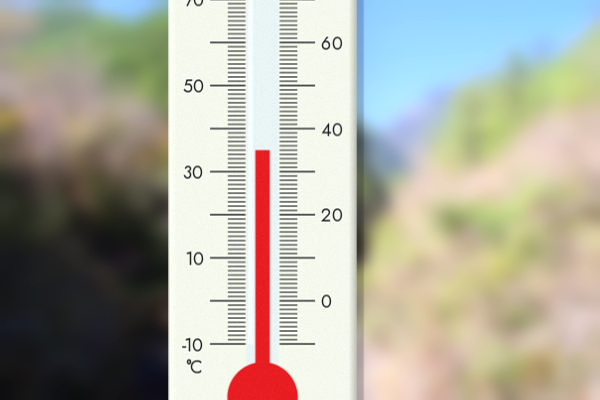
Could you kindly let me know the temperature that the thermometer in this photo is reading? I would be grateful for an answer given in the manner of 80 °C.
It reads 35 °C
